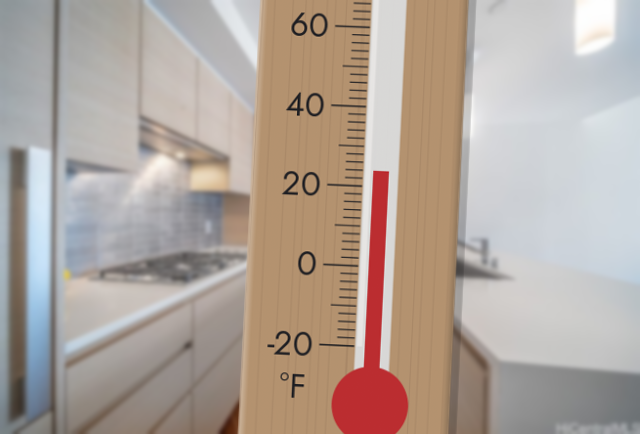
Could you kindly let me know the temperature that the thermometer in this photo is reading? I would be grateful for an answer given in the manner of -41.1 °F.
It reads 24 °F
